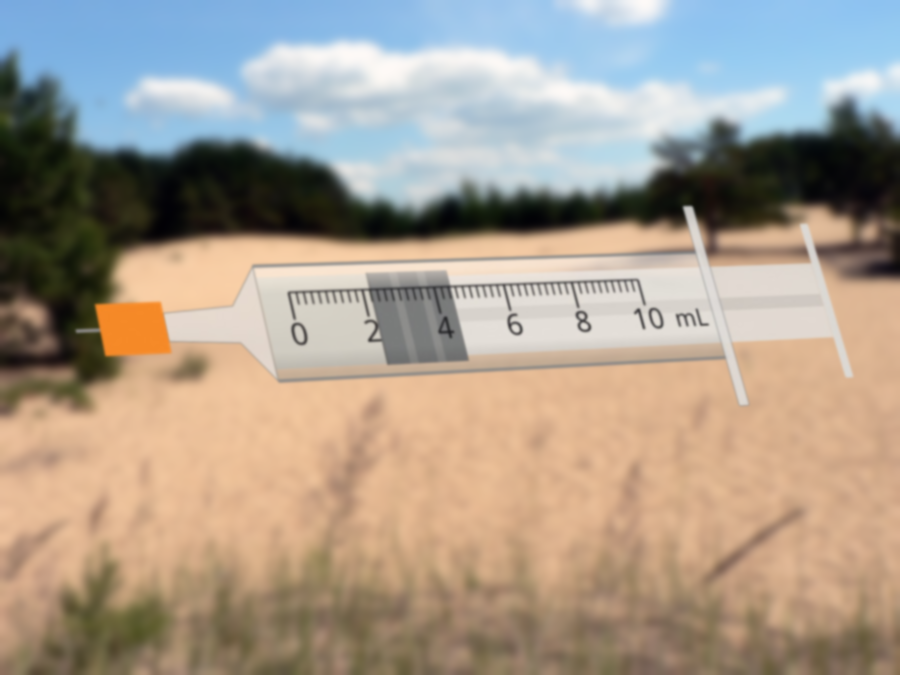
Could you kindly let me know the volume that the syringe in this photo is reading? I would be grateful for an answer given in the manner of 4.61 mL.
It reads 2.2 mL
